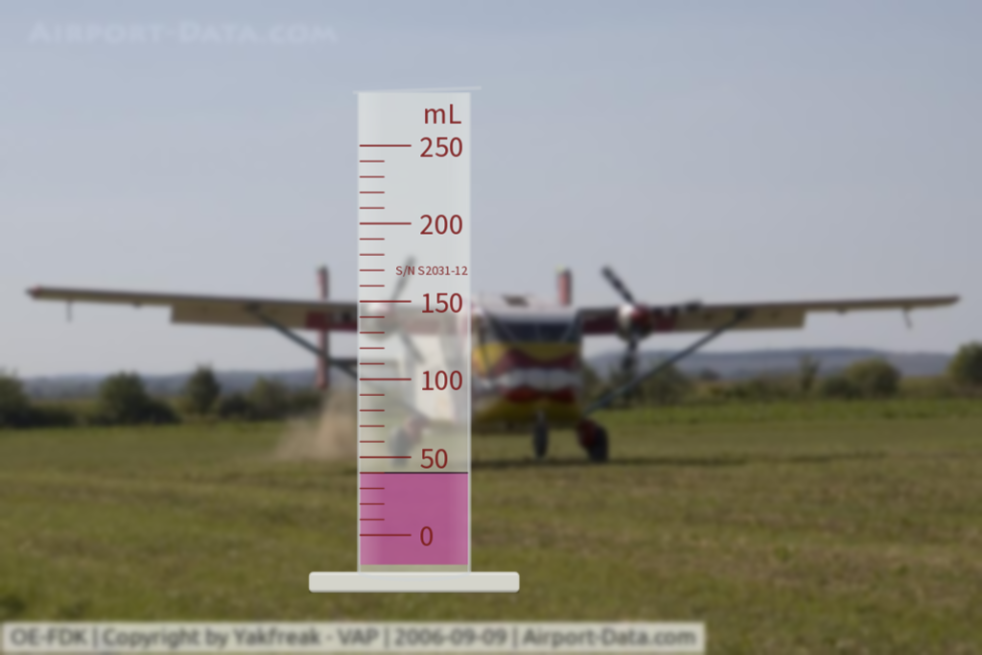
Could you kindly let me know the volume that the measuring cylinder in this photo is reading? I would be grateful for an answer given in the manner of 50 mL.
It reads 40 mL
